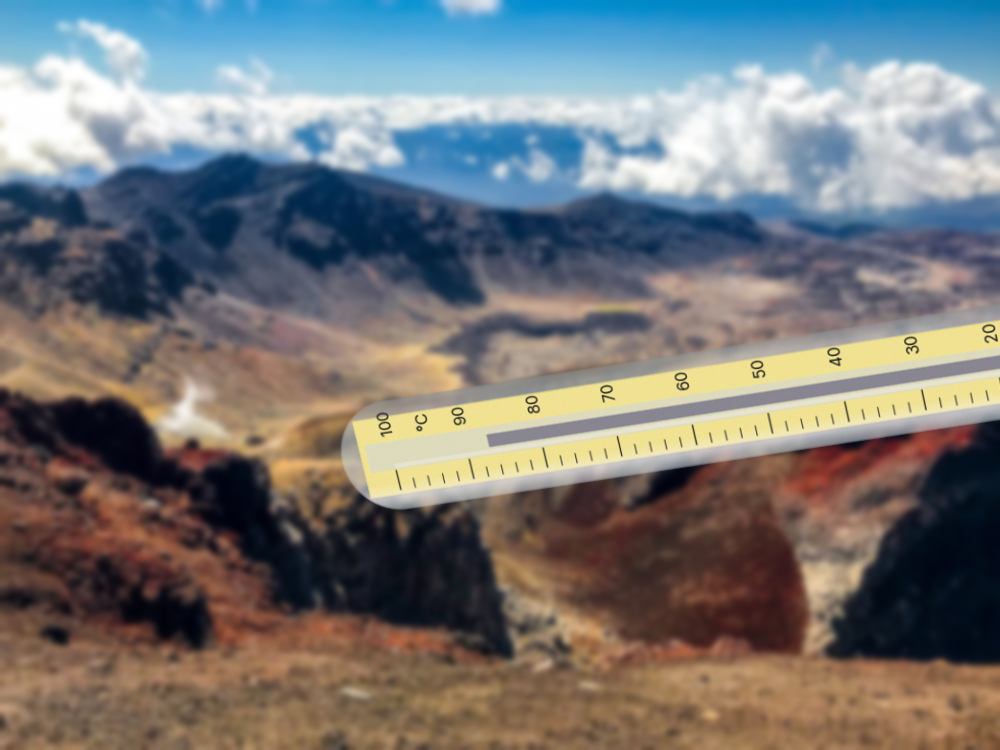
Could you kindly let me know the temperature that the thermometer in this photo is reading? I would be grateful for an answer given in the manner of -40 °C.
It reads 87 °C
